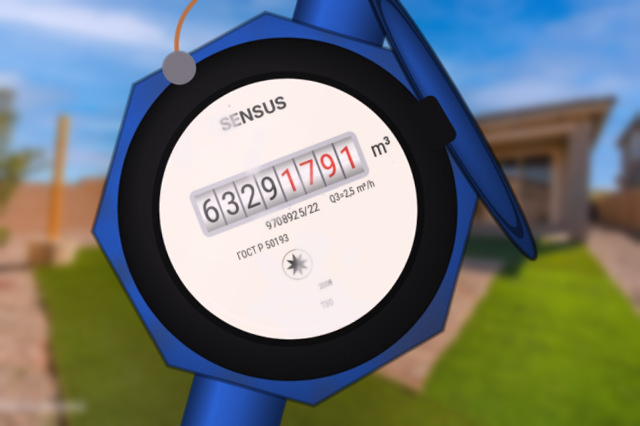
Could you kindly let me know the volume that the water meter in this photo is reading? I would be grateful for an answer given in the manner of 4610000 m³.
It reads 6329.1791 m³
